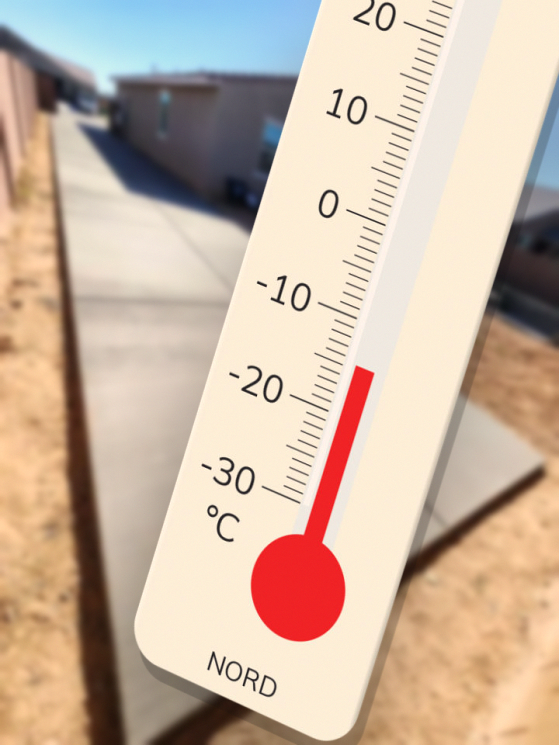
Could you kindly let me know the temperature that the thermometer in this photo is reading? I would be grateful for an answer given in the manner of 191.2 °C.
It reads -14.5 °C
